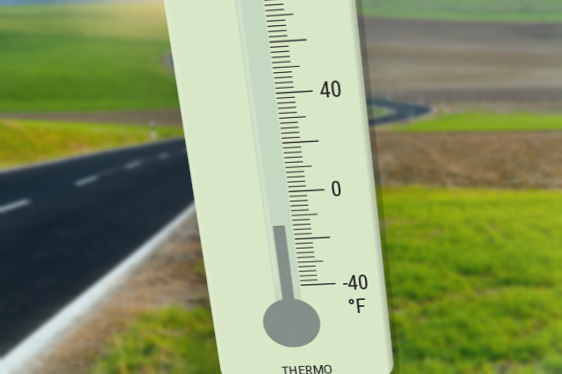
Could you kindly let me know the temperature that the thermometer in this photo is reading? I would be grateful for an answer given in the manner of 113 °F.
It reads -14 °F
